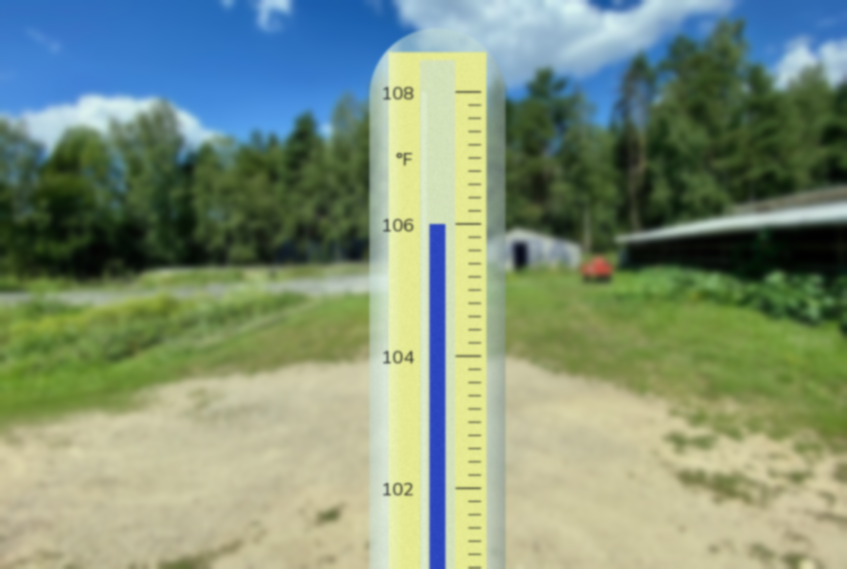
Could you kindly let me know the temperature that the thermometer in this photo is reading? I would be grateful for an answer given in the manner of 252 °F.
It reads 106 °F
